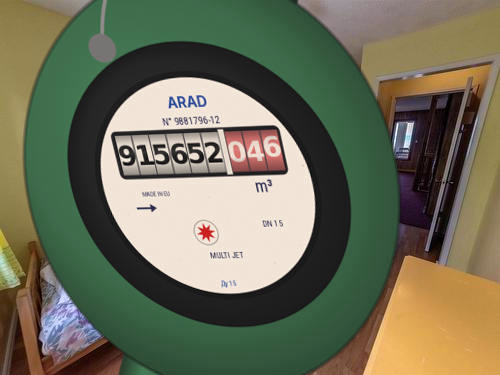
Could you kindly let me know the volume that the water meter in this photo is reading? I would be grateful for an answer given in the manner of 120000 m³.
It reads 915652.046 m³
